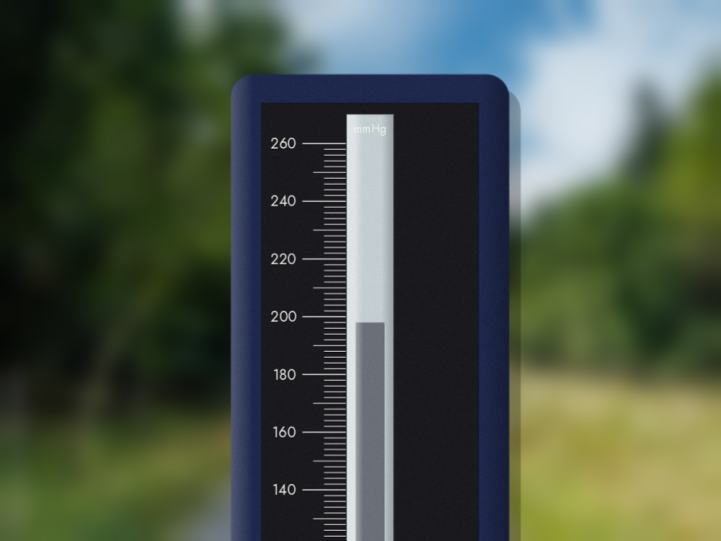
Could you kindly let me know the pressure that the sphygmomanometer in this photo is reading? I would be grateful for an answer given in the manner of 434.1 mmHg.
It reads 198 mmHg
